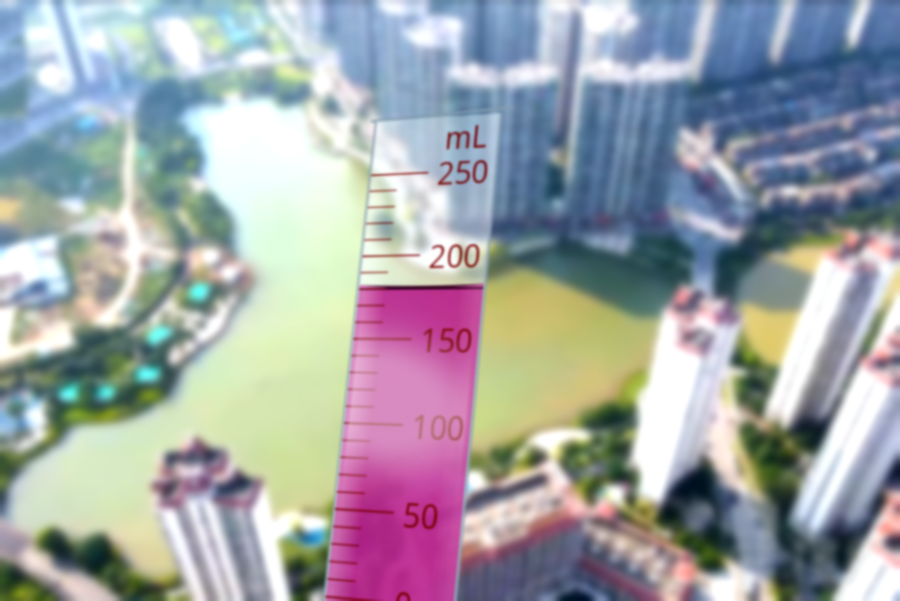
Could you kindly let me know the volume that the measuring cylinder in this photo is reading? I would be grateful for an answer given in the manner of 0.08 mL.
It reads 180 mL
